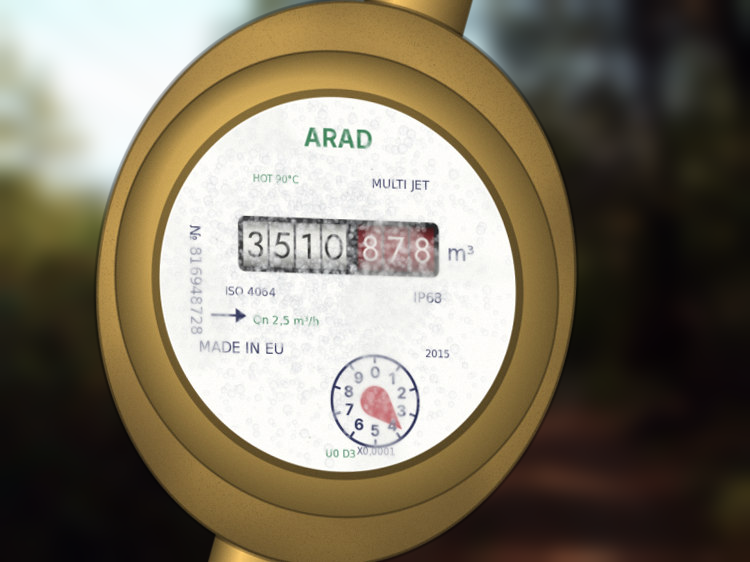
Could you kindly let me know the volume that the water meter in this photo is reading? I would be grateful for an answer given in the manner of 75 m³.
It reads 3510.8783 m³
